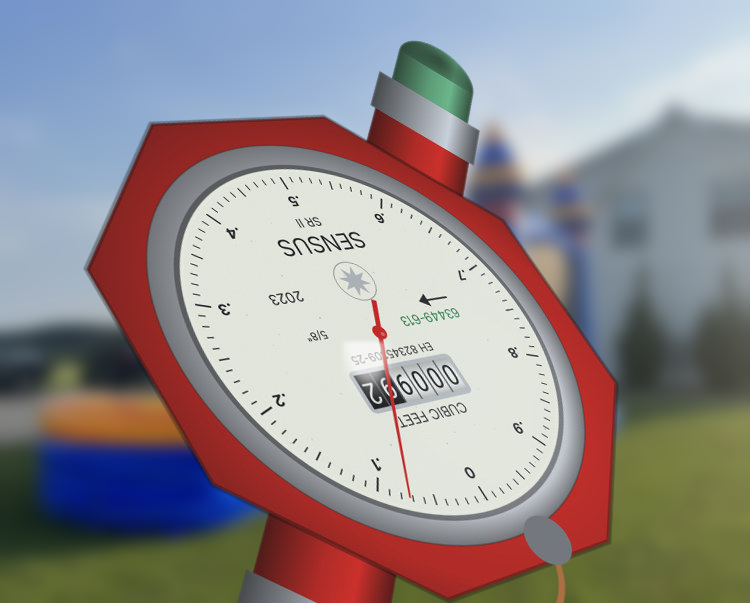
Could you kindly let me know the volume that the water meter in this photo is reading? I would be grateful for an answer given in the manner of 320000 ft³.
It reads 992.07 ft³
